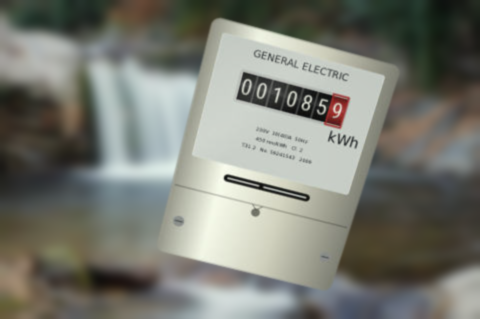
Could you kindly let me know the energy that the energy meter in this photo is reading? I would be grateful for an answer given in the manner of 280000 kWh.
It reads 1085.9 kWh
